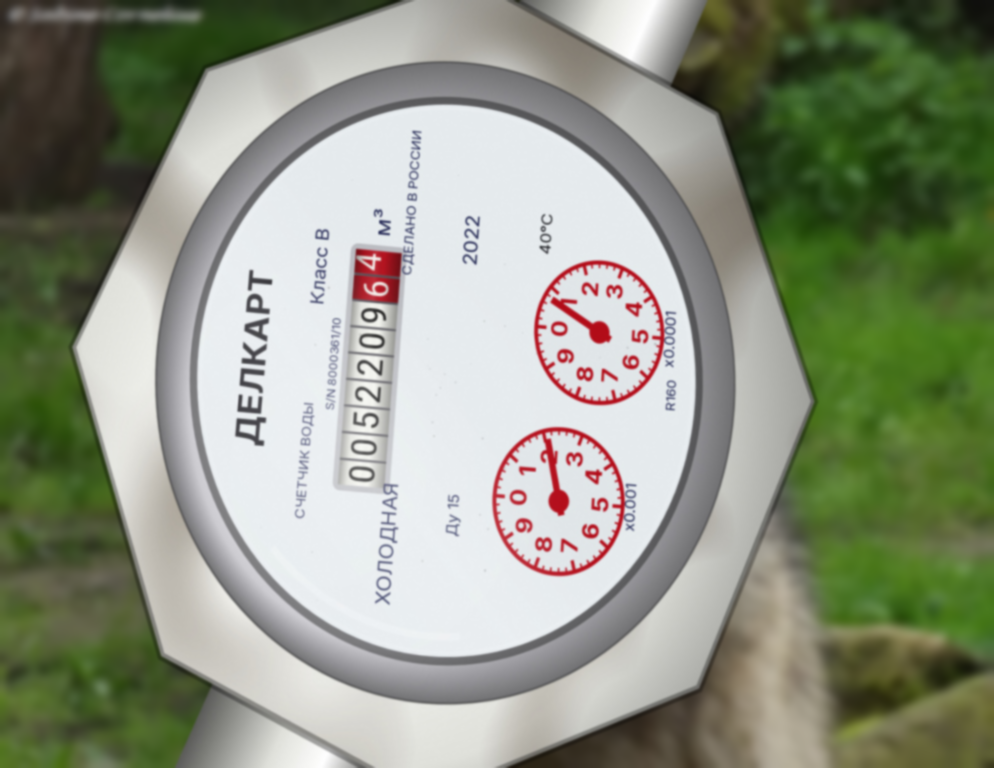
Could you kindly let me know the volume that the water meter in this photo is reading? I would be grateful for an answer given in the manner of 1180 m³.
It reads 52209.6420 m³
